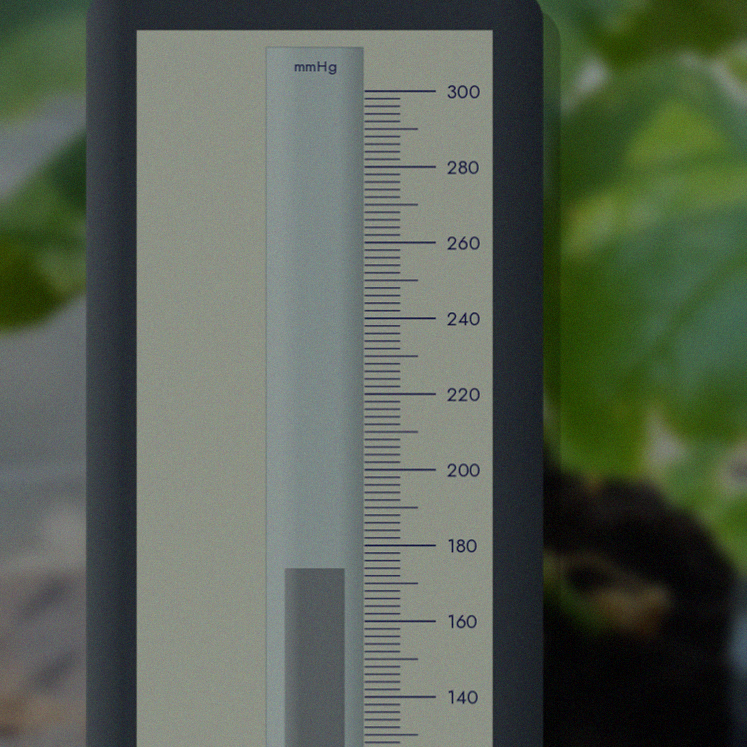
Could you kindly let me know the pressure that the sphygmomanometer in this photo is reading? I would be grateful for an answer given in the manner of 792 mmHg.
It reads 174 mmHg
